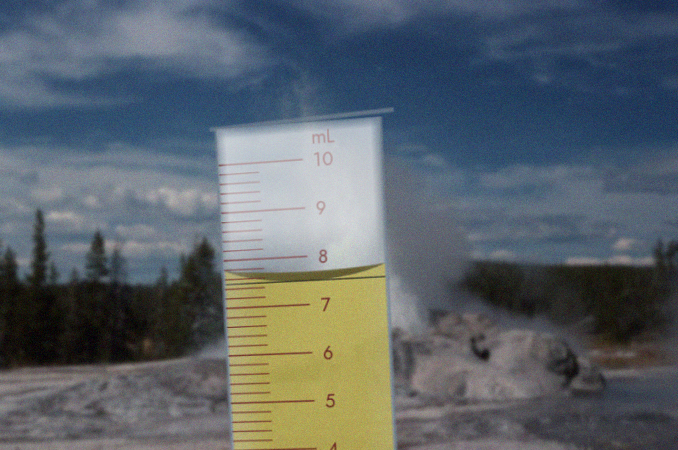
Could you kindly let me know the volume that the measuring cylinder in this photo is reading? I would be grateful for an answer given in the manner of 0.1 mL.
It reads 7.5 mL
